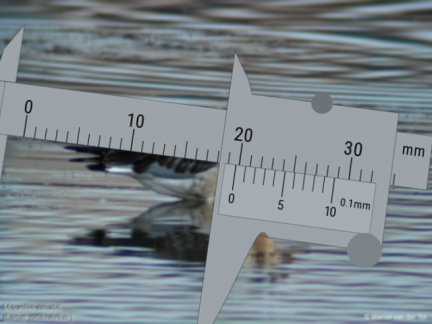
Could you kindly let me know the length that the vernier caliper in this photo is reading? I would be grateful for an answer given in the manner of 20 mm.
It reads 19.7 mm
